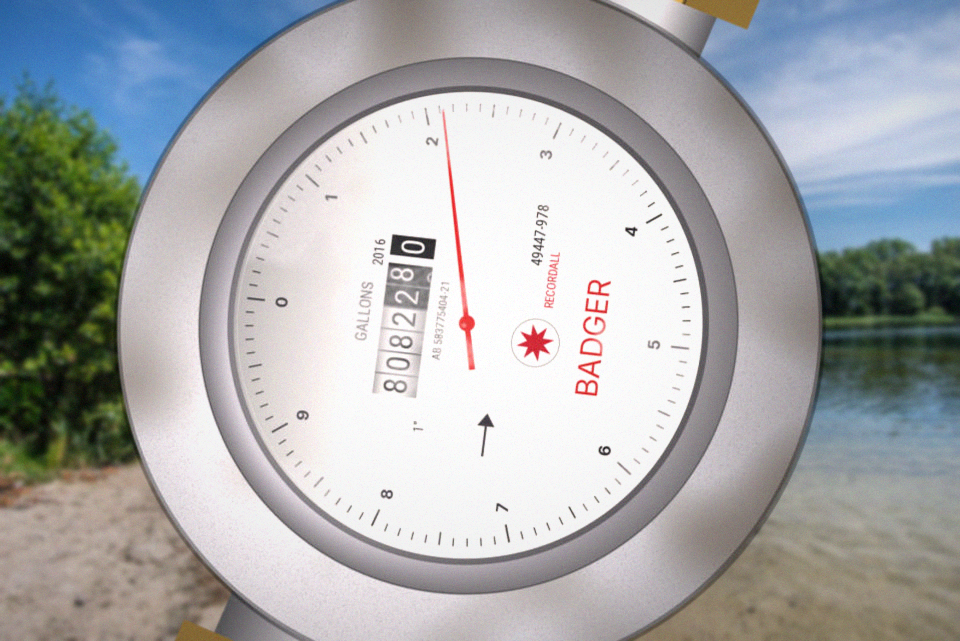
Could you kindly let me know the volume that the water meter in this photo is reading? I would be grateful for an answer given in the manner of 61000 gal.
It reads 8082282.1 gal
